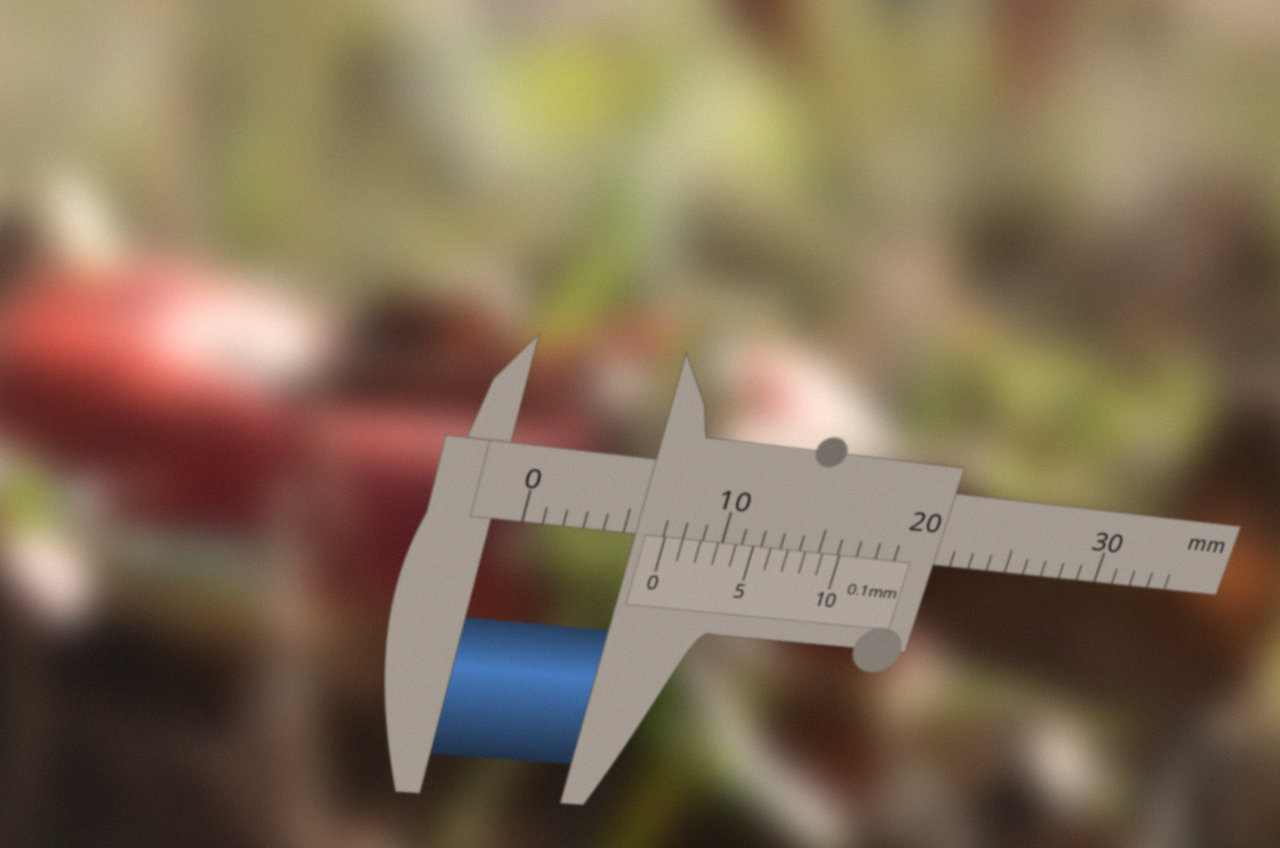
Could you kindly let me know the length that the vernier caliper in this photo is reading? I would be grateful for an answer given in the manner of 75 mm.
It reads 7.1 mm
